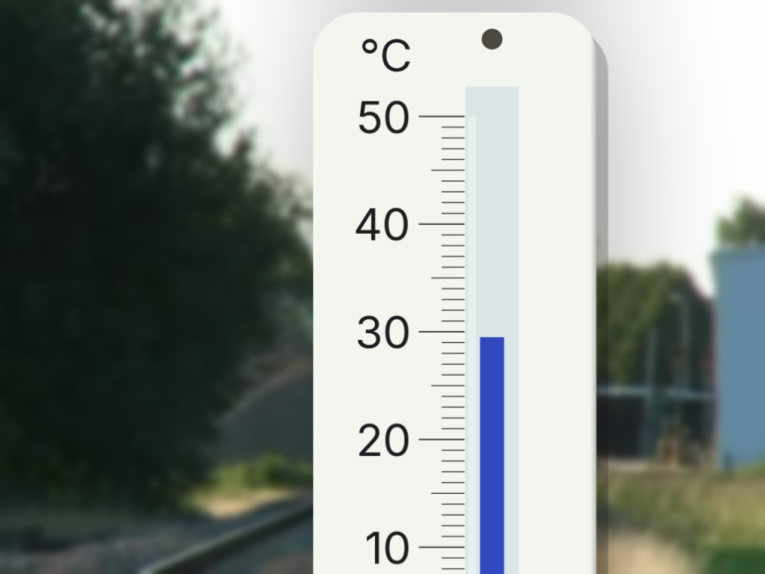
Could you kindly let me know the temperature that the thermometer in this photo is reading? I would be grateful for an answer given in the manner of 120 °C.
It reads 29.5 °C
